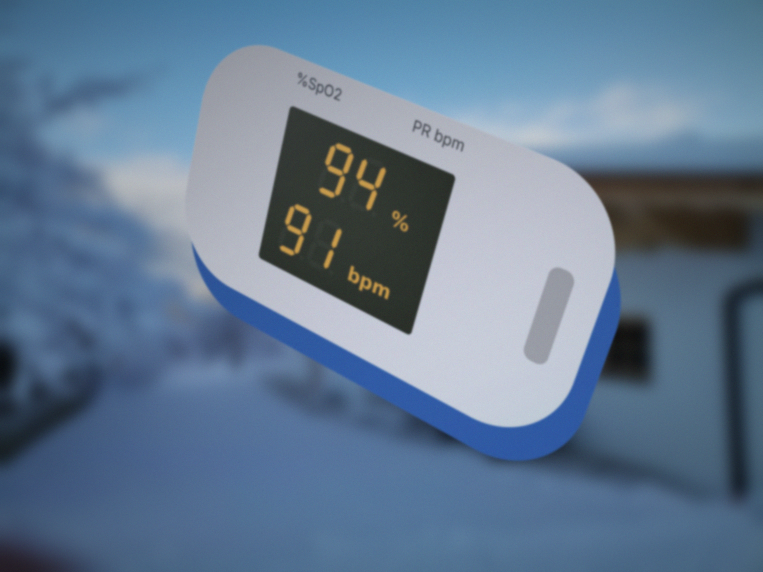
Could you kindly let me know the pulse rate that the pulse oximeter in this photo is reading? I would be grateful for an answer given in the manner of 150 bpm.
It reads 91 bpm
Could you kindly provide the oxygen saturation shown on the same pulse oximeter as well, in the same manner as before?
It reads 94 %
